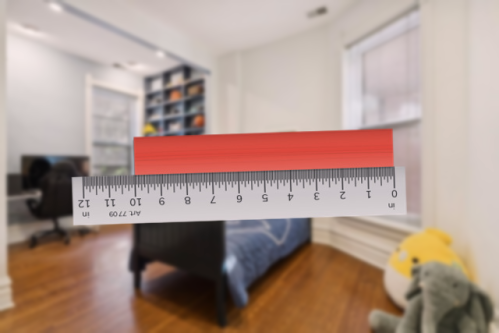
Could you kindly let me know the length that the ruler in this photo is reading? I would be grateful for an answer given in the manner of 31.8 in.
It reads 10 in
